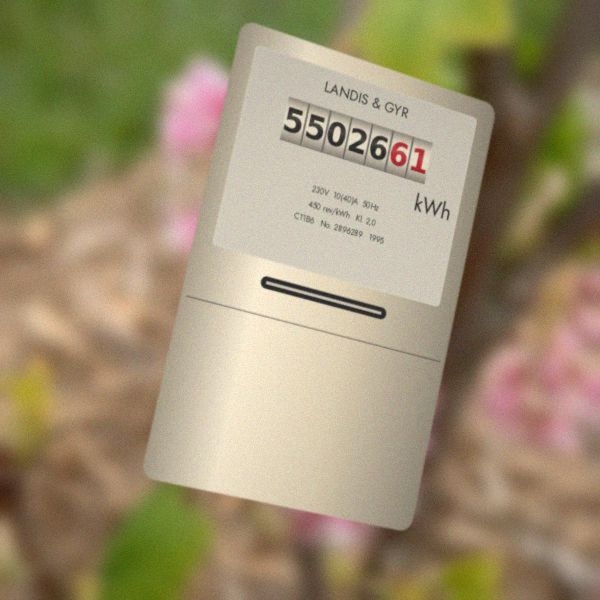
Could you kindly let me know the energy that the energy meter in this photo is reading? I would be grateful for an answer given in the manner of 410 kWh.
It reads 55026.61 kWh
